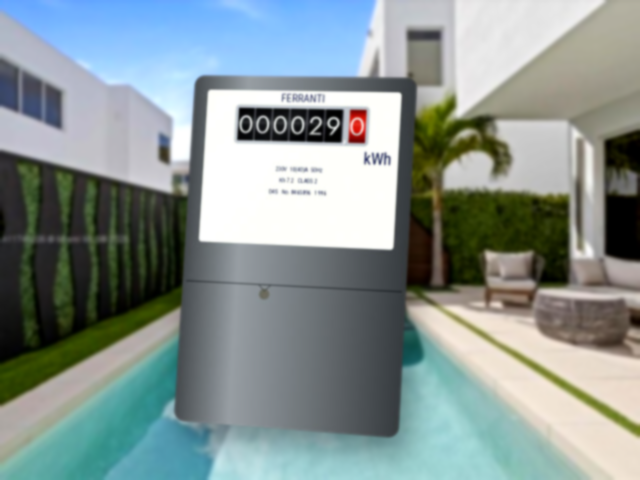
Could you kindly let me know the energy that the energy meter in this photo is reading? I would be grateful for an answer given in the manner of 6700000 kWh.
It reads 29.0 kWh
